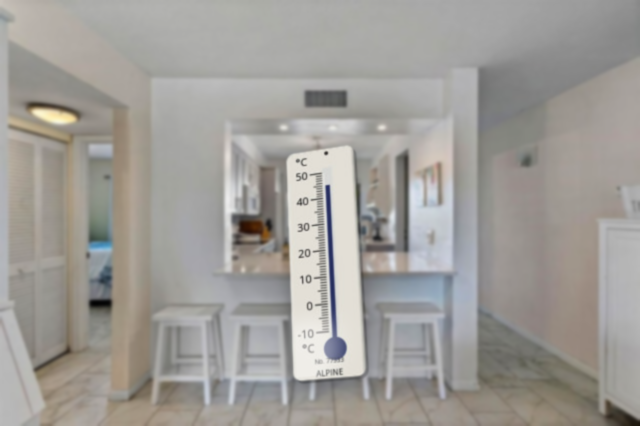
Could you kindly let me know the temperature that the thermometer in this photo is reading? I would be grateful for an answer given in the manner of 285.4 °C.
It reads 45 °C
